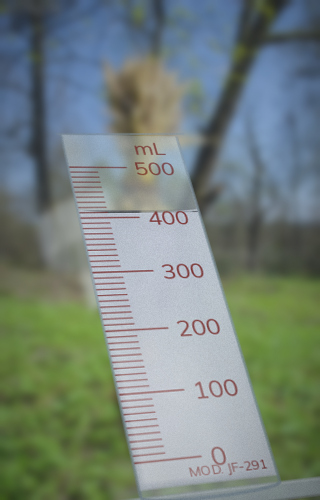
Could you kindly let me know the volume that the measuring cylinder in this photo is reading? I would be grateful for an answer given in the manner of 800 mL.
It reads 410 mL
